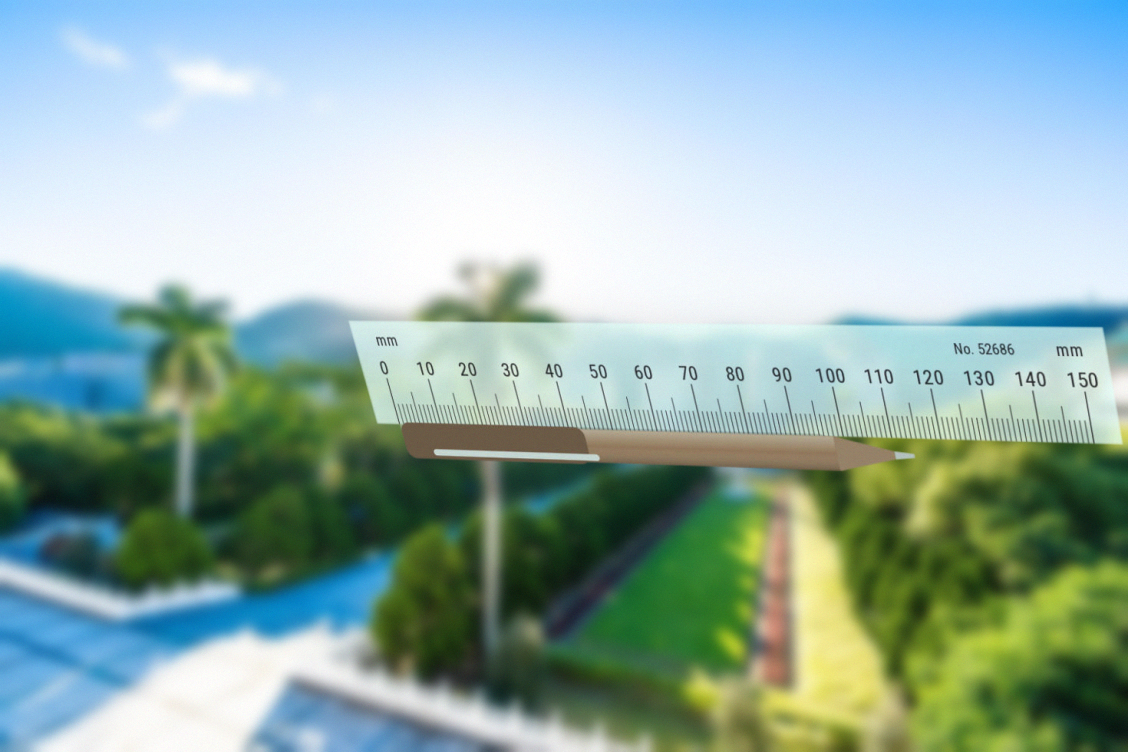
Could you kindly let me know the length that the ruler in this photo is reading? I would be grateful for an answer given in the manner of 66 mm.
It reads 114 mm
